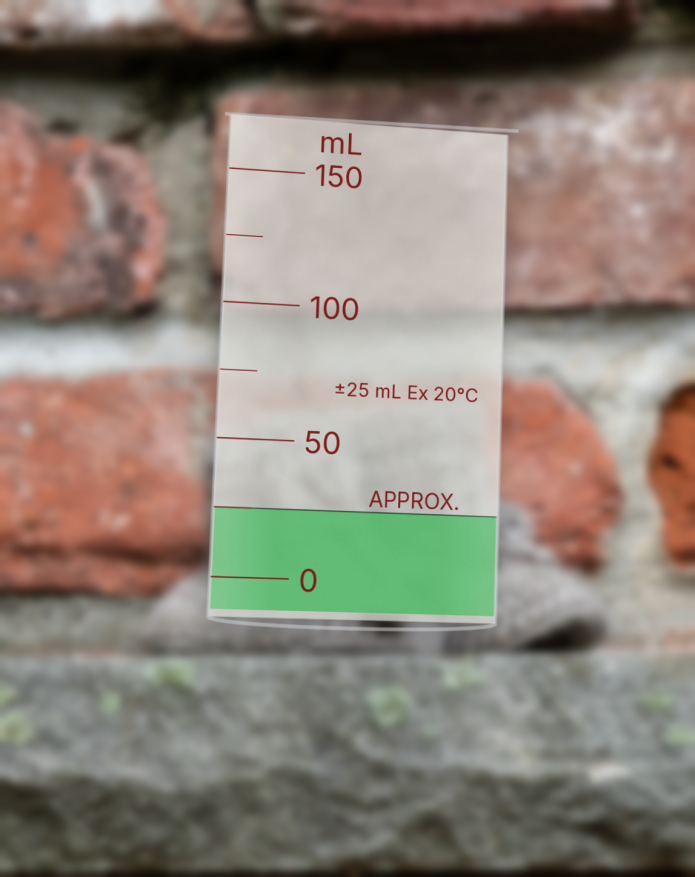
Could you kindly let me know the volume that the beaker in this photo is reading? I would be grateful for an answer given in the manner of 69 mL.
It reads 25 mL
